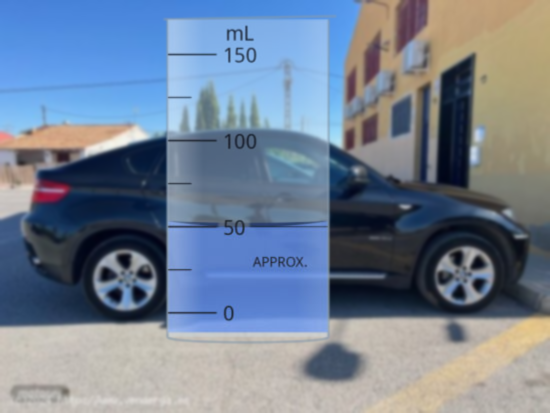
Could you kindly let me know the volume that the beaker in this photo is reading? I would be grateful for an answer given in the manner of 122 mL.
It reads 50 mL
